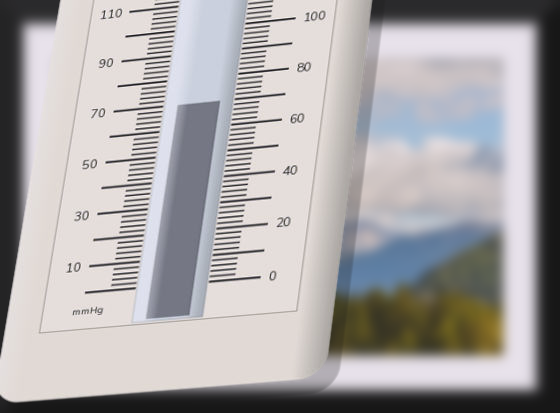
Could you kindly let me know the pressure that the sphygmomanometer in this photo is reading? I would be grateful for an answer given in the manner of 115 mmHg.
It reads 70 mmHg
